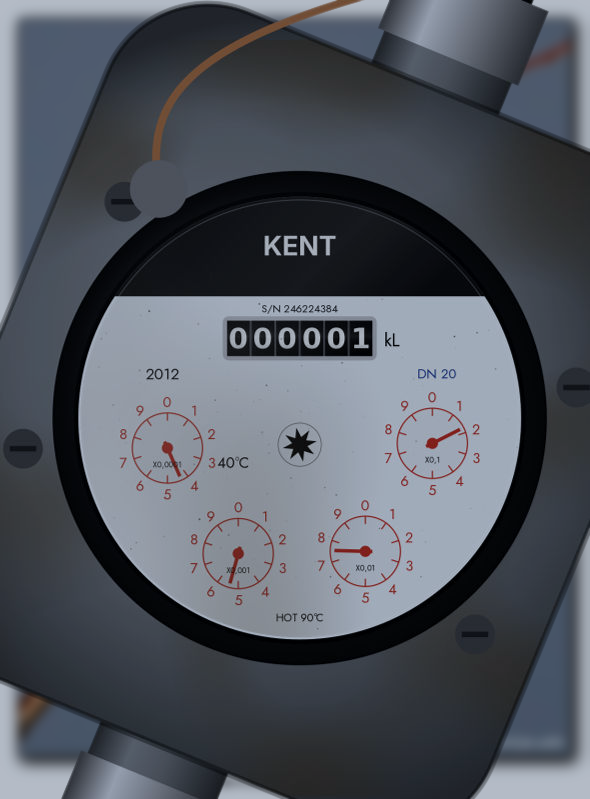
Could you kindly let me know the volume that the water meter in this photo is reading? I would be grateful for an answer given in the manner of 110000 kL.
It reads 1.1754 kL
